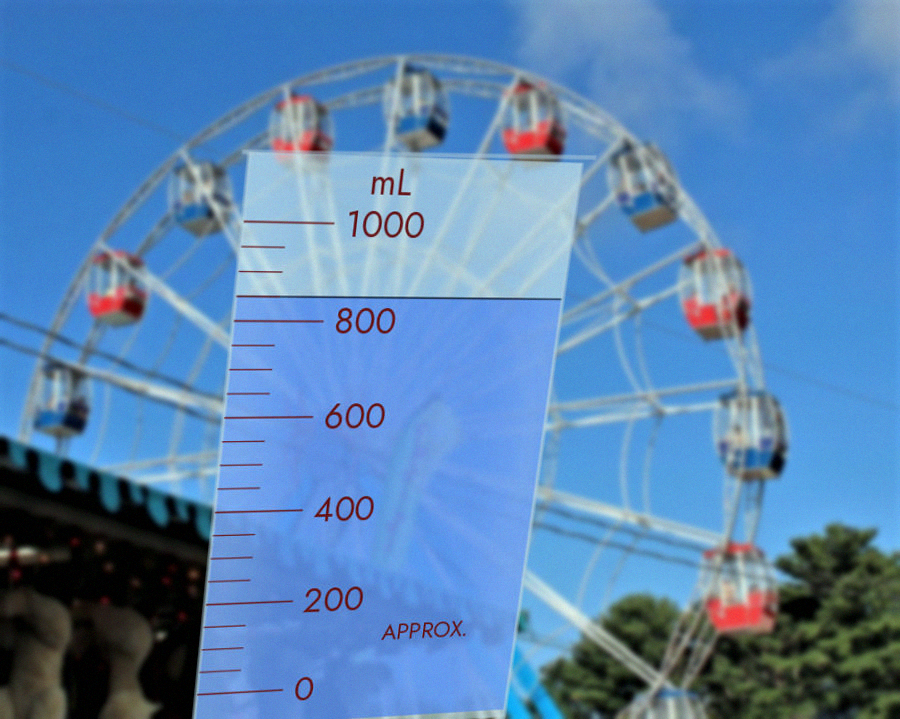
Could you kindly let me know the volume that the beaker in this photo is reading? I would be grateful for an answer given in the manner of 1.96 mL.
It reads 850 mL
